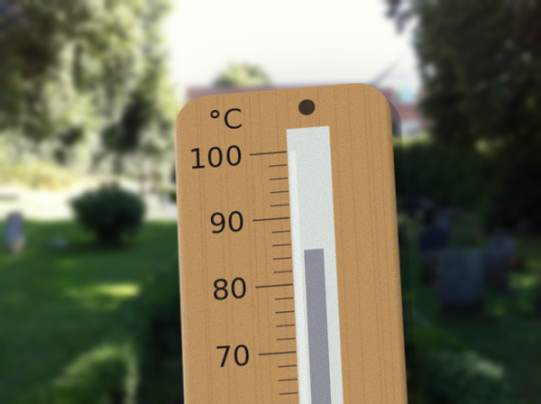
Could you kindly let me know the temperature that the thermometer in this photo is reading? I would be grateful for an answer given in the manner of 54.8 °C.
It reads 85 °C
